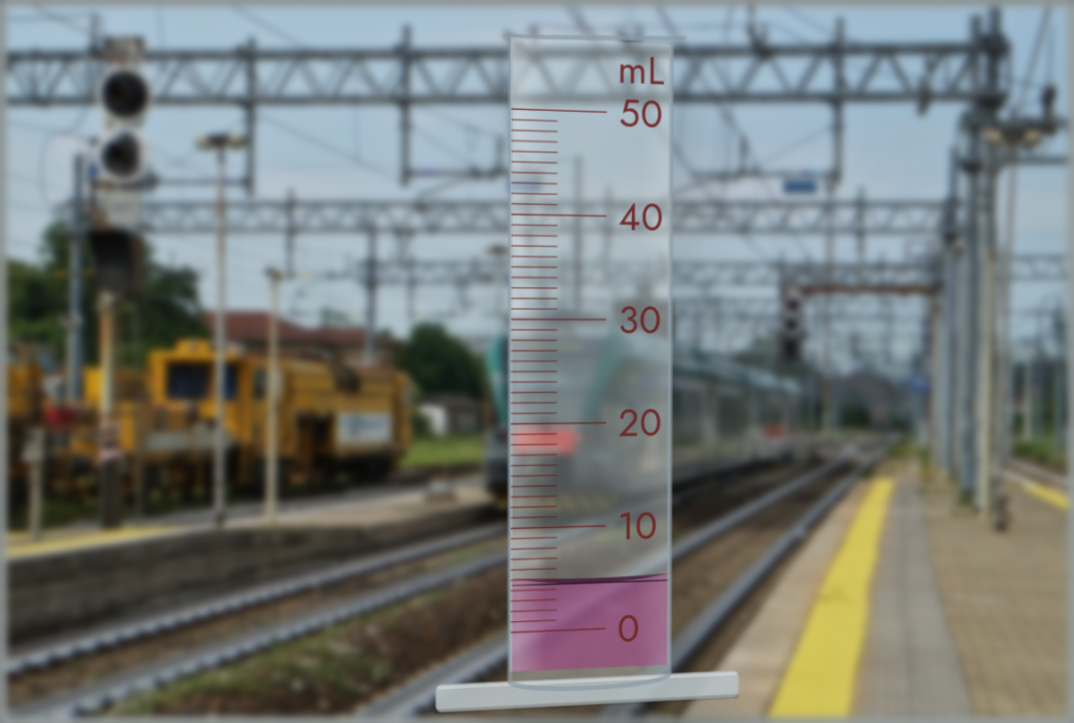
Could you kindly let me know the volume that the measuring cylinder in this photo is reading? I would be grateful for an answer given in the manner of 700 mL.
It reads 4.5 mL
